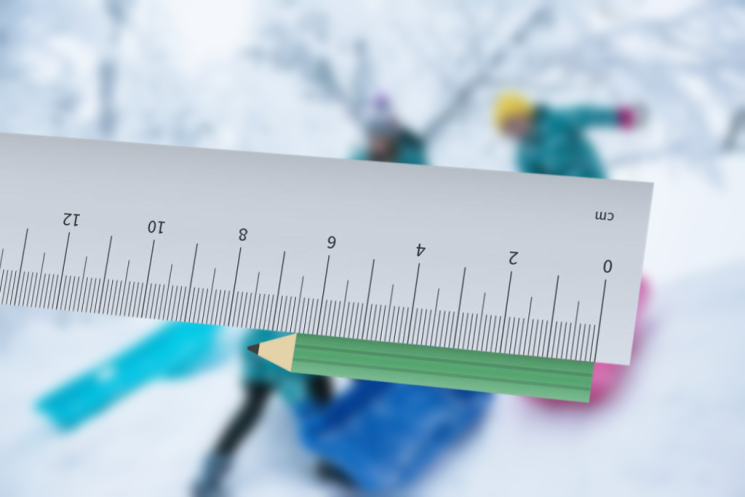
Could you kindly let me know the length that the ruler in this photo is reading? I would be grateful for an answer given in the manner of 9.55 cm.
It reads 7.5 cm
